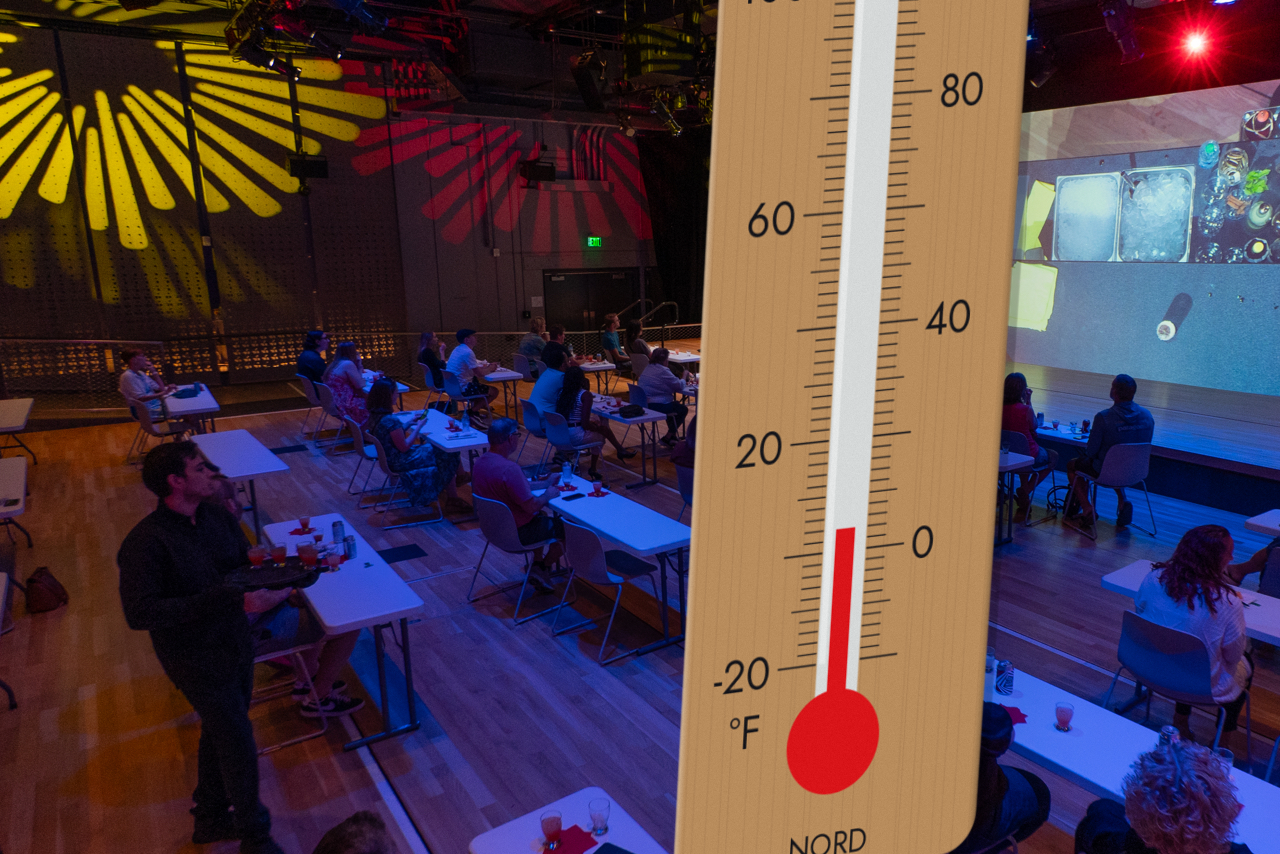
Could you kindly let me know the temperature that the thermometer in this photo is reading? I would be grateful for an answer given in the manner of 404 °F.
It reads 4 °F
